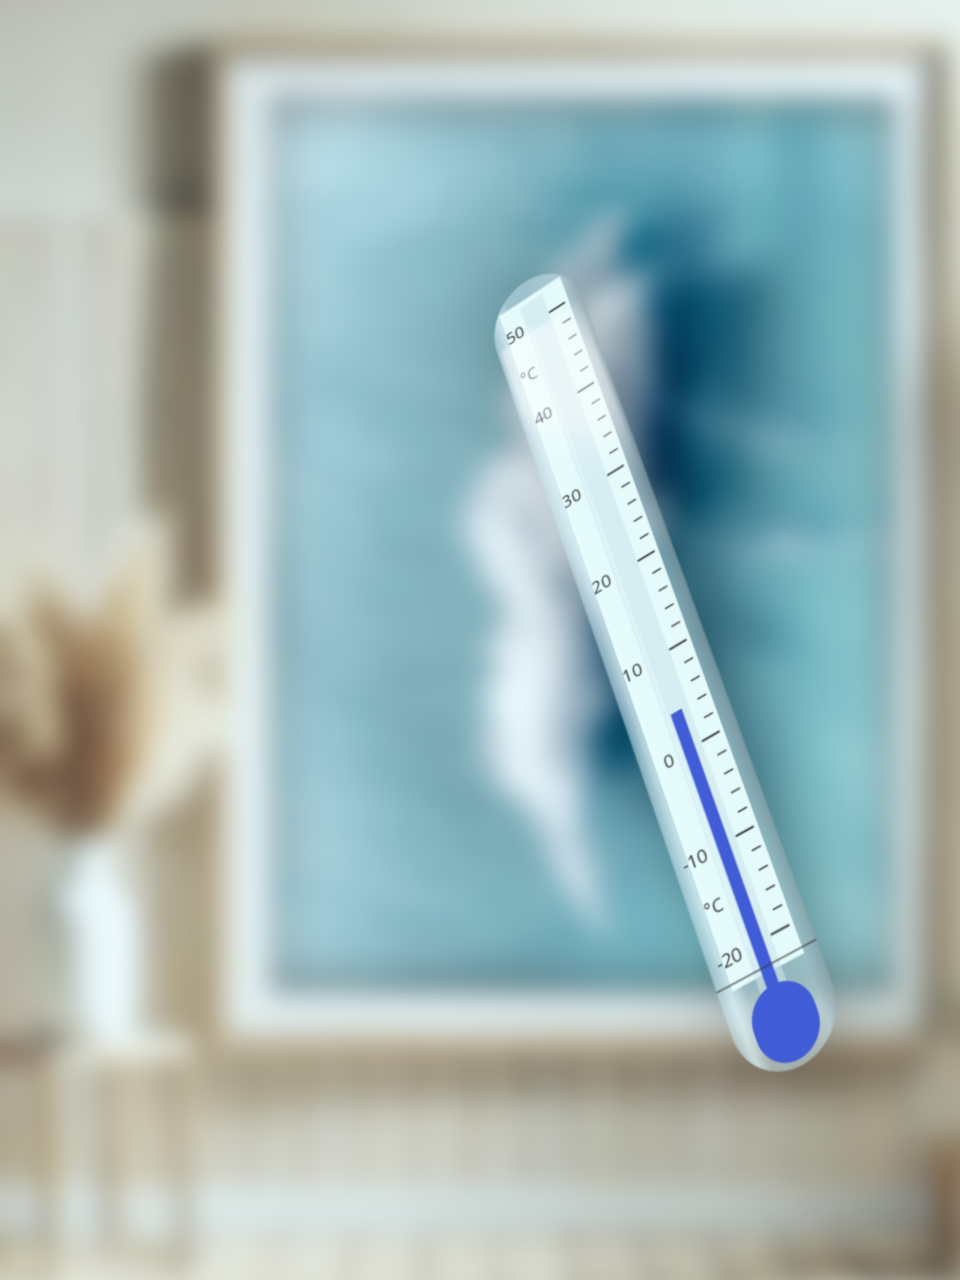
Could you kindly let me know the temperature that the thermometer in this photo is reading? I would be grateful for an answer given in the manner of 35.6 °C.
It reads 4 °C
